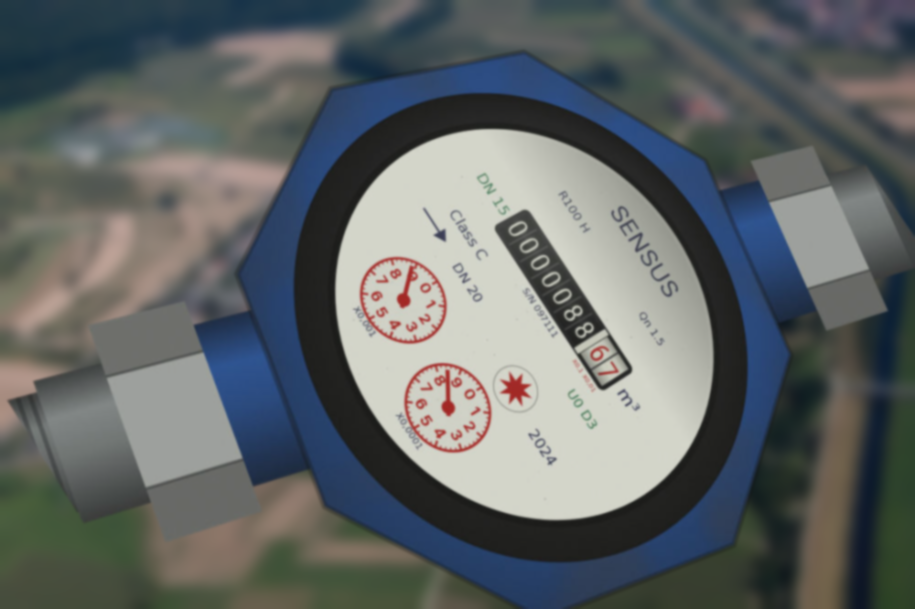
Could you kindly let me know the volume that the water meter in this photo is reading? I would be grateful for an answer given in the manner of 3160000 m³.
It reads 88.6688 m³
